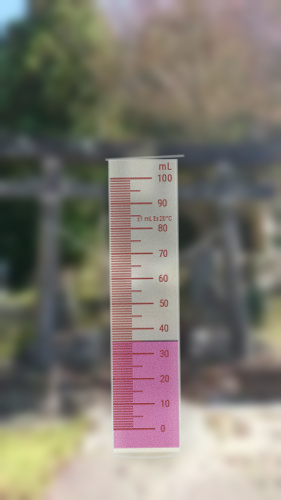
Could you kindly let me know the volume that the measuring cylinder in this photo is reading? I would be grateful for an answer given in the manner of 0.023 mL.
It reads 35 mL
